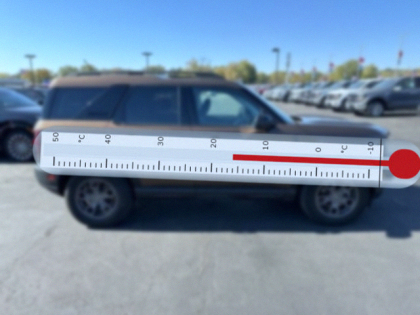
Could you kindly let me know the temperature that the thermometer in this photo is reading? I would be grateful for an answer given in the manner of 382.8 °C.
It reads 16 °C
